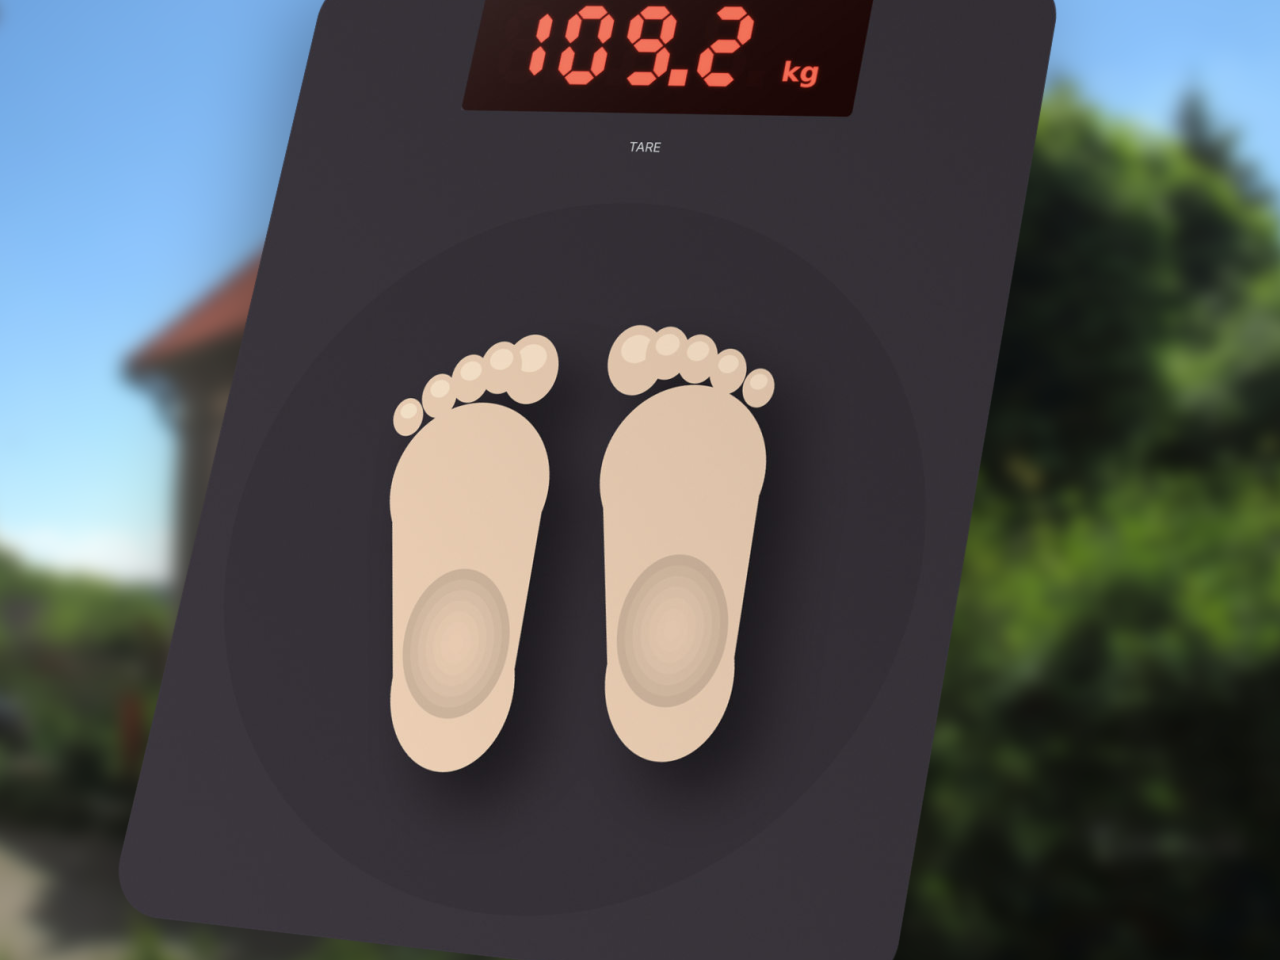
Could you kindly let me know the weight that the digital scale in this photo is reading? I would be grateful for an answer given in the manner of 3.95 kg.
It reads 109.2 kg
